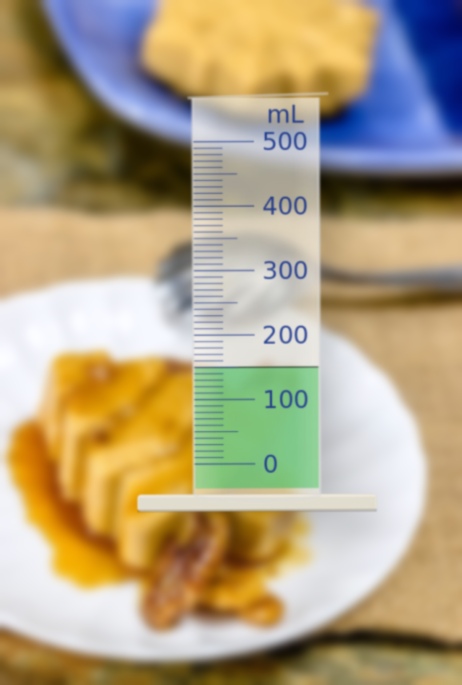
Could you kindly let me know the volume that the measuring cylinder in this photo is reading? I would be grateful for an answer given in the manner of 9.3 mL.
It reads 150 mL
